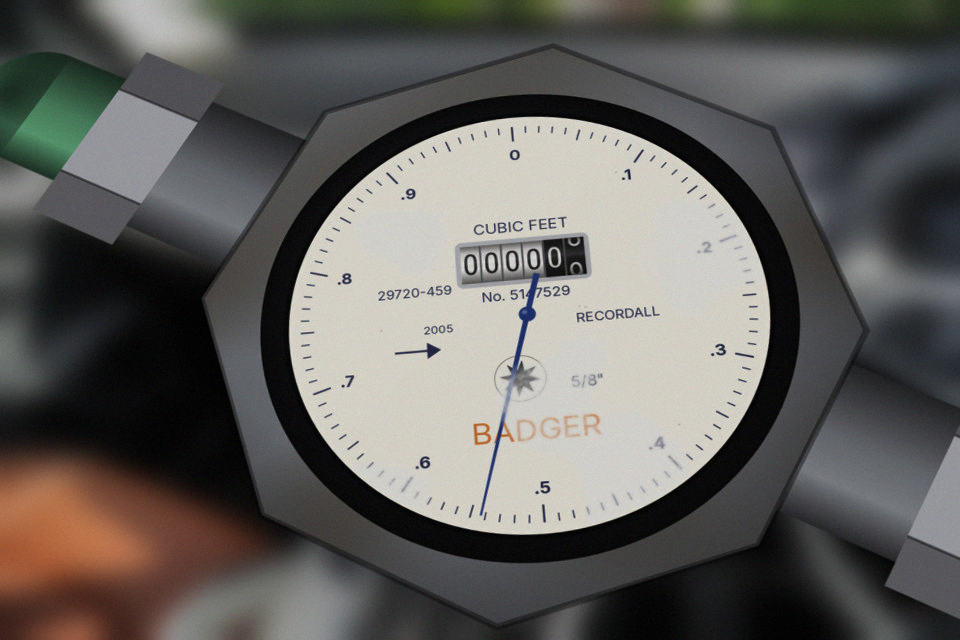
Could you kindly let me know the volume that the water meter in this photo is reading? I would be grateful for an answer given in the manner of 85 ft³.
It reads 8.54 ft³
